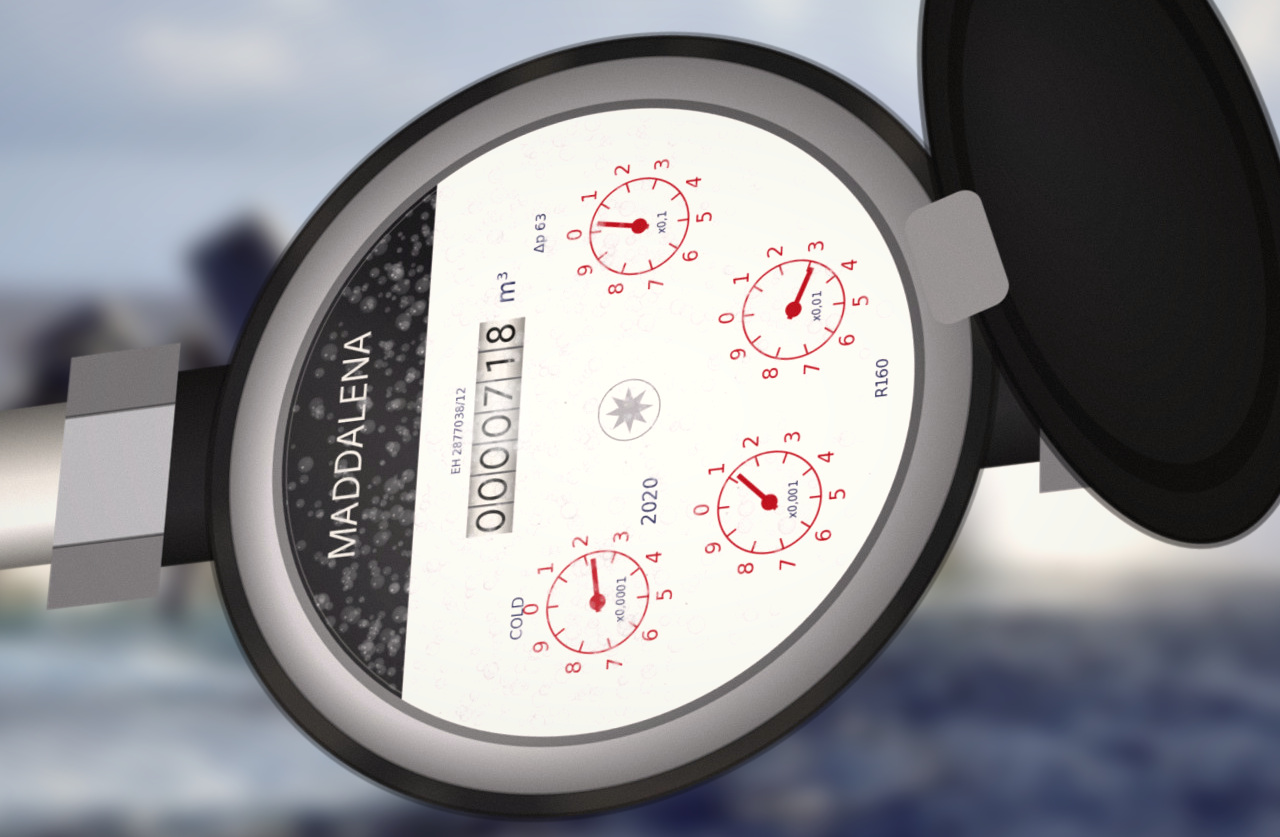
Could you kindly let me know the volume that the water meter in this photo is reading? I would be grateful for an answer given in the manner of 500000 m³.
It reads 718.0312 m³
